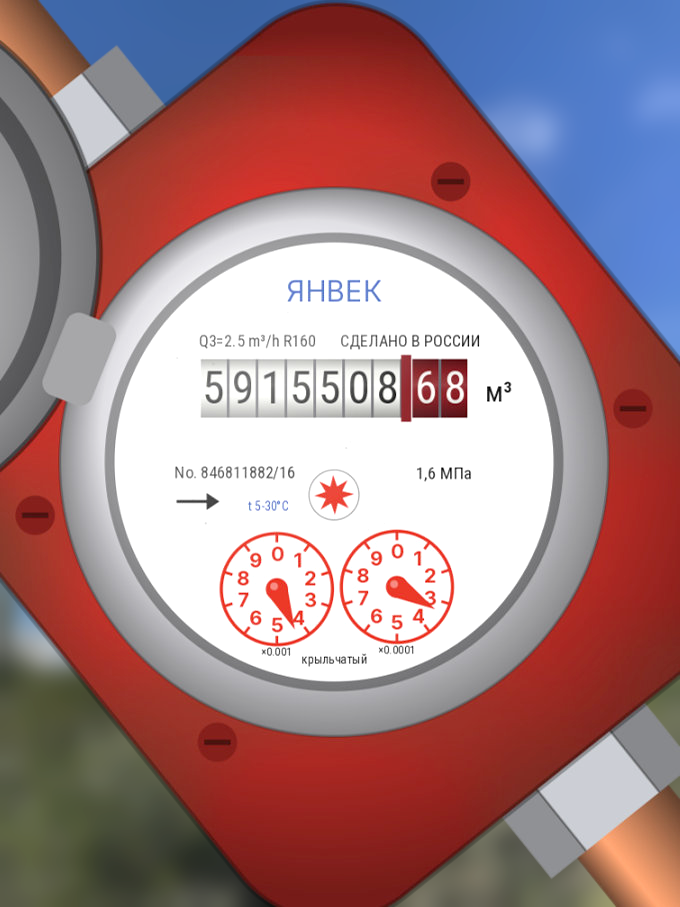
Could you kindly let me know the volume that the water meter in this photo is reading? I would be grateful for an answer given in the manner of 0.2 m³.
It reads 5915508.6843 m³
